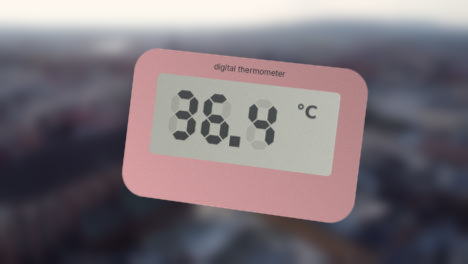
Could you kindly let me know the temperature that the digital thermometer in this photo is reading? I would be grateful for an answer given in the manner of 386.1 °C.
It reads 36.4 °C
